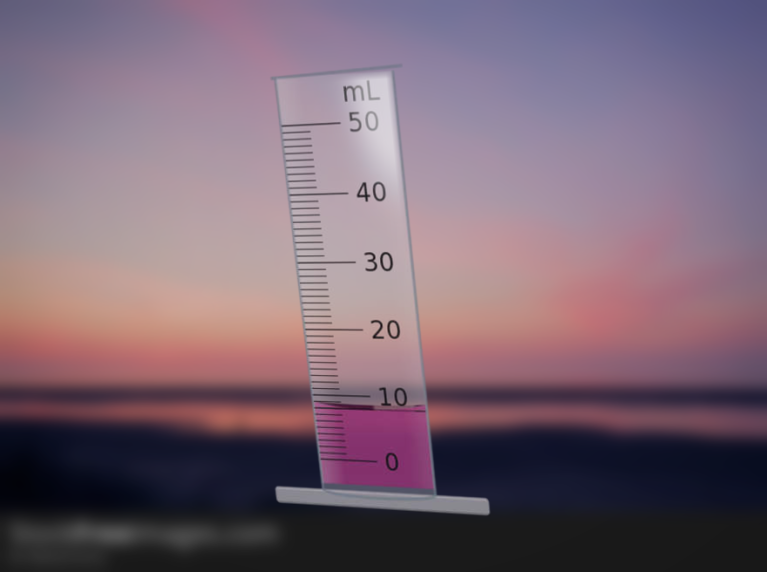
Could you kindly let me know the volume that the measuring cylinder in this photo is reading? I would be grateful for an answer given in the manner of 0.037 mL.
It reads 8 mL
